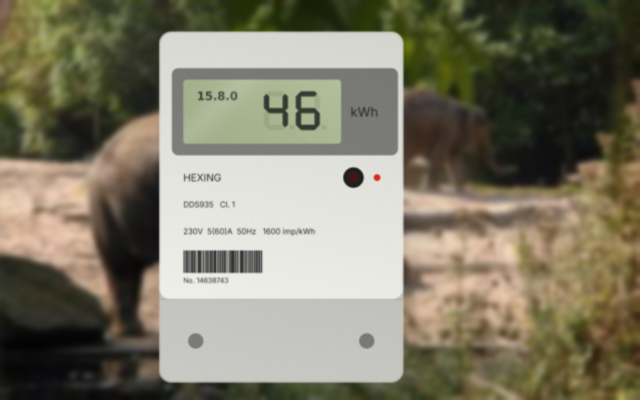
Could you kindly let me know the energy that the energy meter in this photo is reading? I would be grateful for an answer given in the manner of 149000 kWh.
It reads 46 kWh
